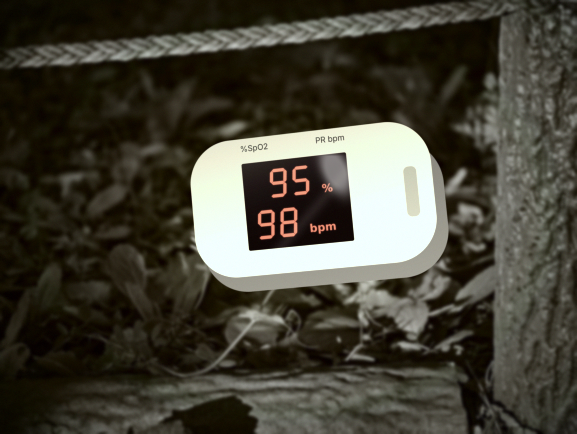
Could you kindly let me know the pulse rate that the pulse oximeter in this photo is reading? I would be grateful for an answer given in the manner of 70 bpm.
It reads 98 bpm
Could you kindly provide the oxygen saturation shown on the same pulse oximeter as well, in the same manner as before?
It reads 95 %
